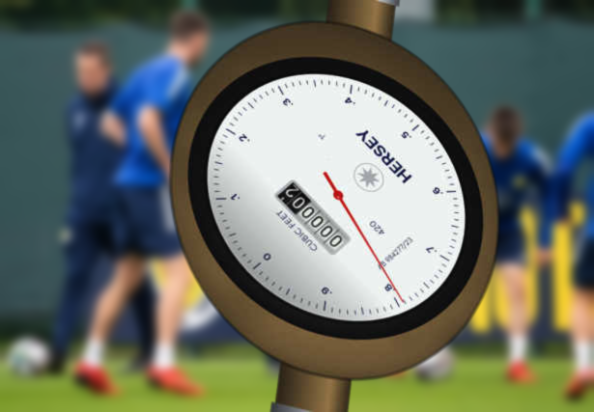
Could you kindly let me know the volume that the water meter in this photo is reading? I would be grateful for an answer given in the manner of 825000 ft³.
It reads 1.79 ft³
